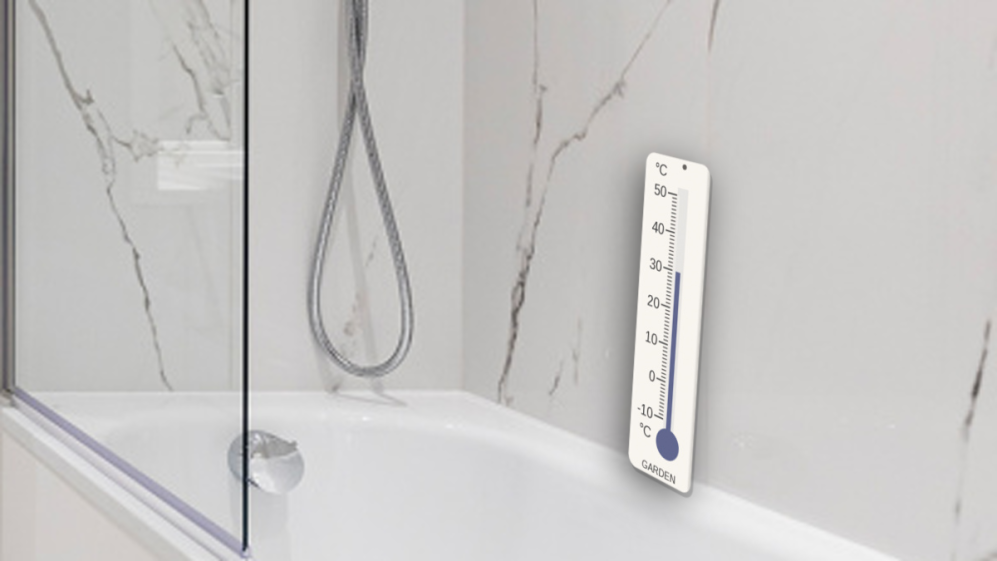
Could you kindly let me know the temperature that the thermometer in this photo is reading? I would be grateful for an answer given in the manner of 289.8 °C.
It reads 30 °C
